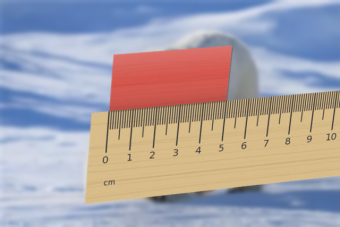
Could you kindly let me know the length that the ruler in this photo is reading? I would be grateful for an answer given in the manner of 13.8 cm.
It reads 5 cm
